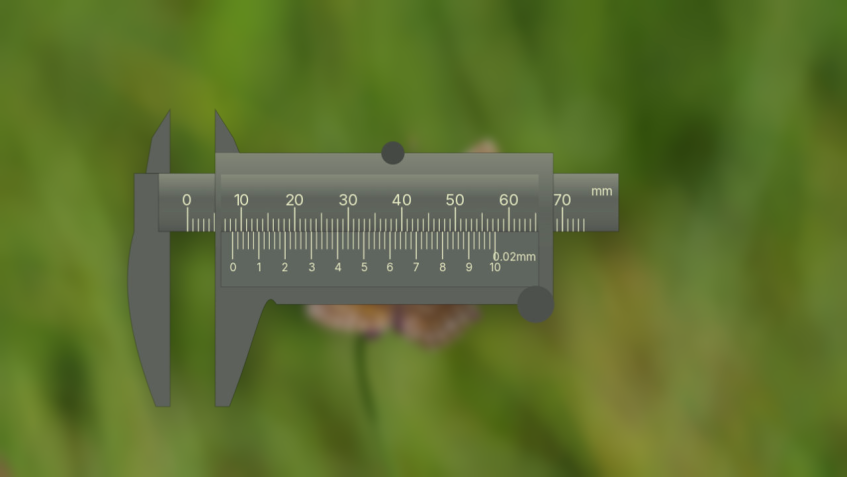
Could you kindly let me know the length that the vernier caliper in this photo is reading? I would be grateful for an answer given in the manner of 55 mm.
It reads 8.4 mm
